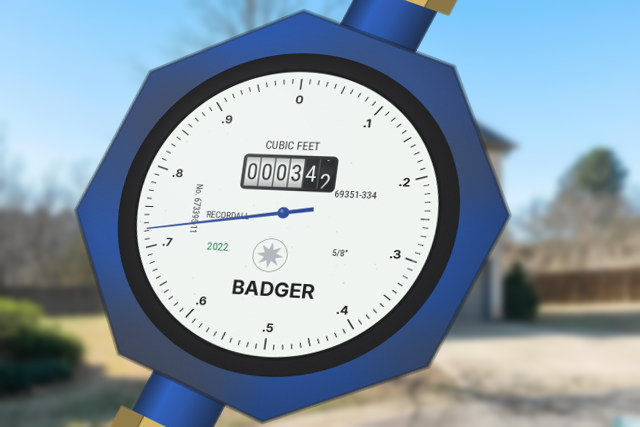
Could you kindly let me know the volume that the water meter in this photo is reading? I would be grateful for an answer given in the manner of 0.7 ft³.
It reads 341.72 ft³
